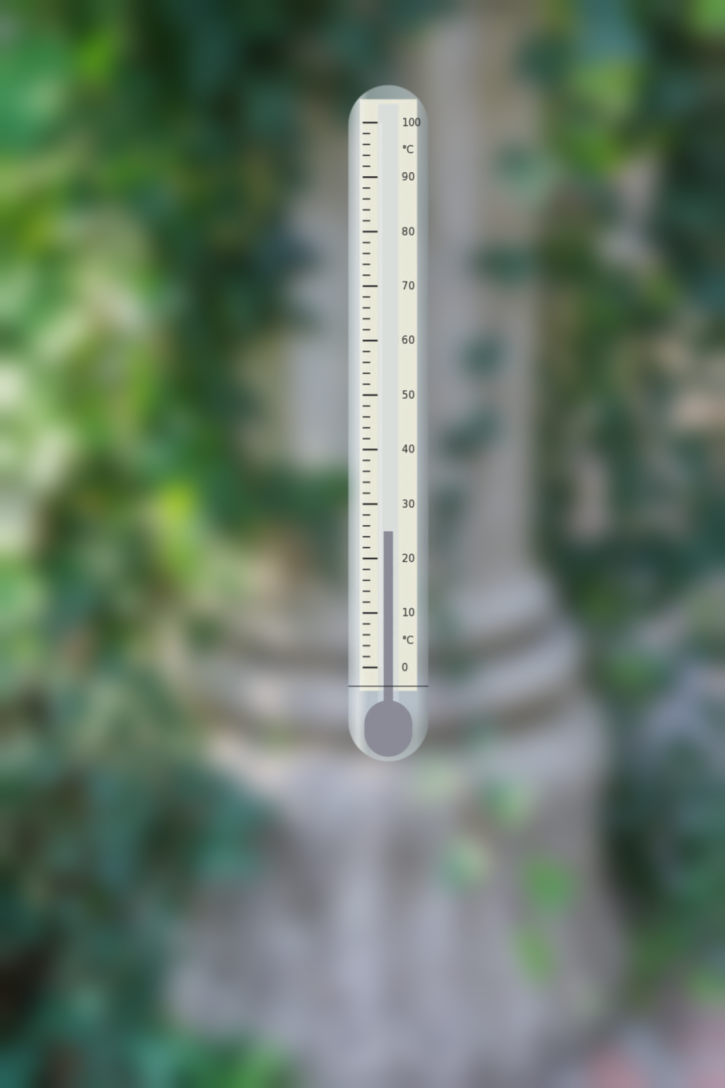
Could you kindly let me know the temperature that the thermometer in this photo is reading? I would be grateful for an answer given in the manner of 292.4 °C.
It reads 25 °C
